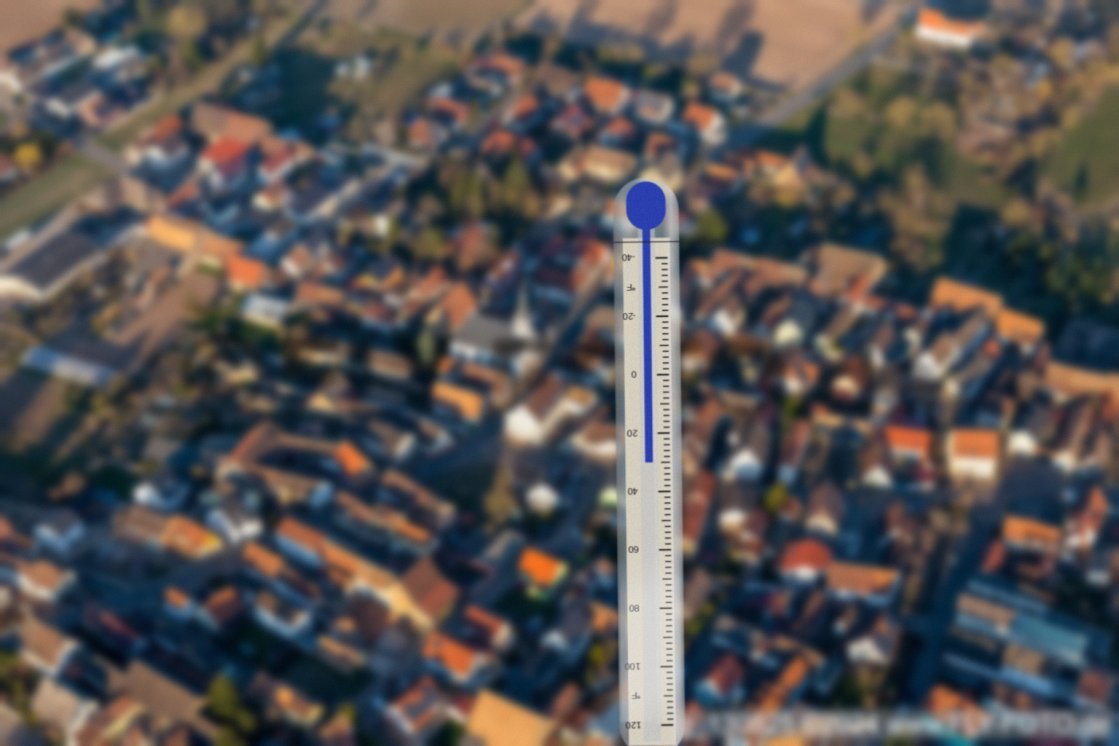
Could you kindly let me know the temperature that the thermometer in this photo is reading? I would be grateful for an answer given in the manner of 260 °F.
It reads 30 °F
